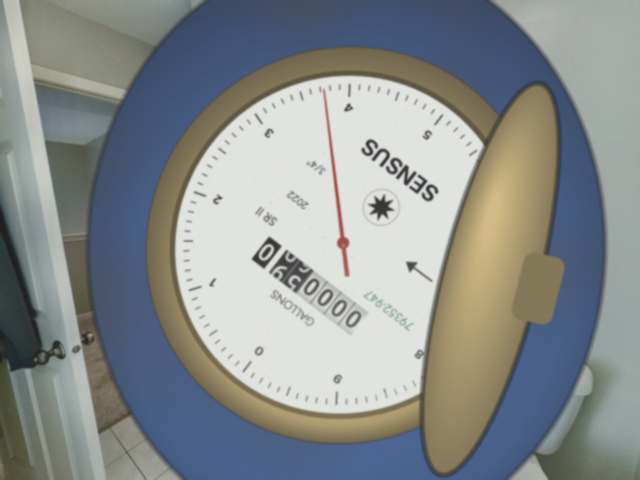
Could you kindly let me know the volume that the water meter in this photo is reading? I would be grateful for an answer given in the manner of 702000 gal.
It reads 593.7 gal
